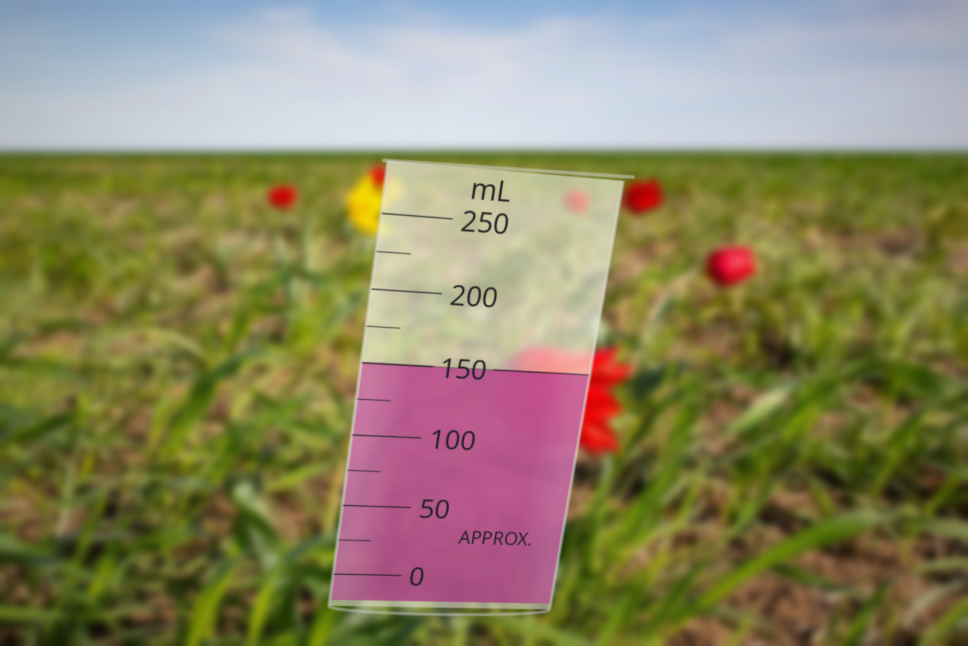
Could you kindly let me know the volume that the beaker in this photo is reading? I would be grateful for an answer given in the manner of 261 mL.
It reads 150 mL
